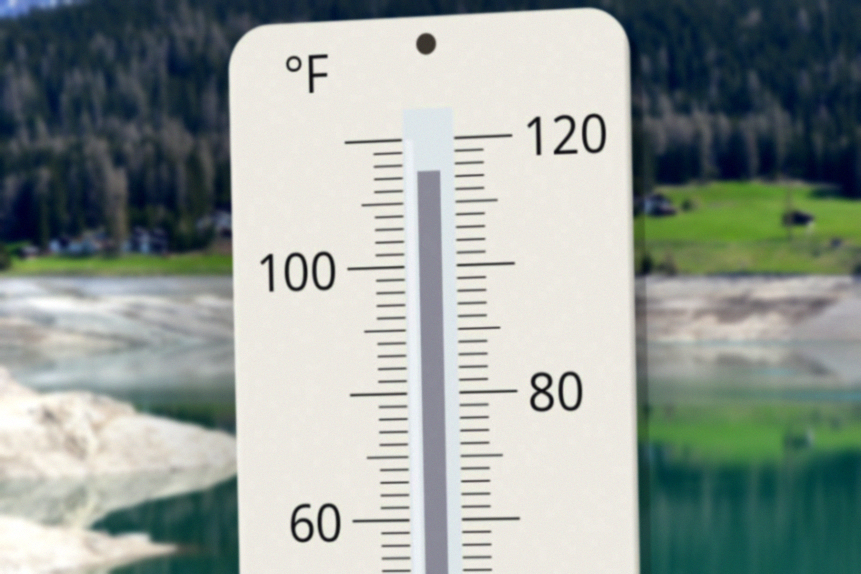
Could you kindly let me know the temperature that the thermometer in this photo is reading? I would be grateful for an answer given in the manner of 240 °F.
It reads 115 °F
